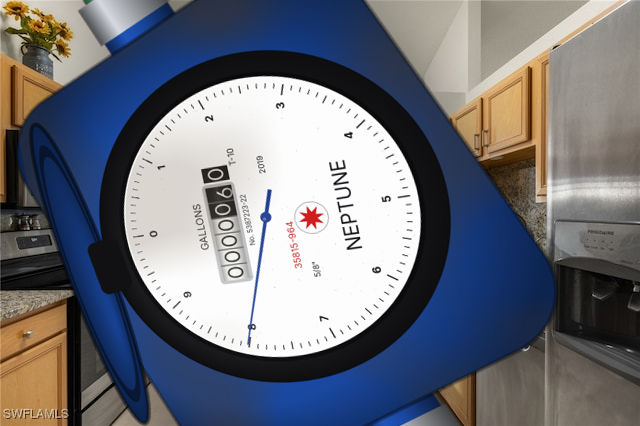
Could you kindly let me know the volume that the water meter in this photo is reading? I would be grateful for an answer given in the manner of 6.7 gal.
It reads 58.0 gal
